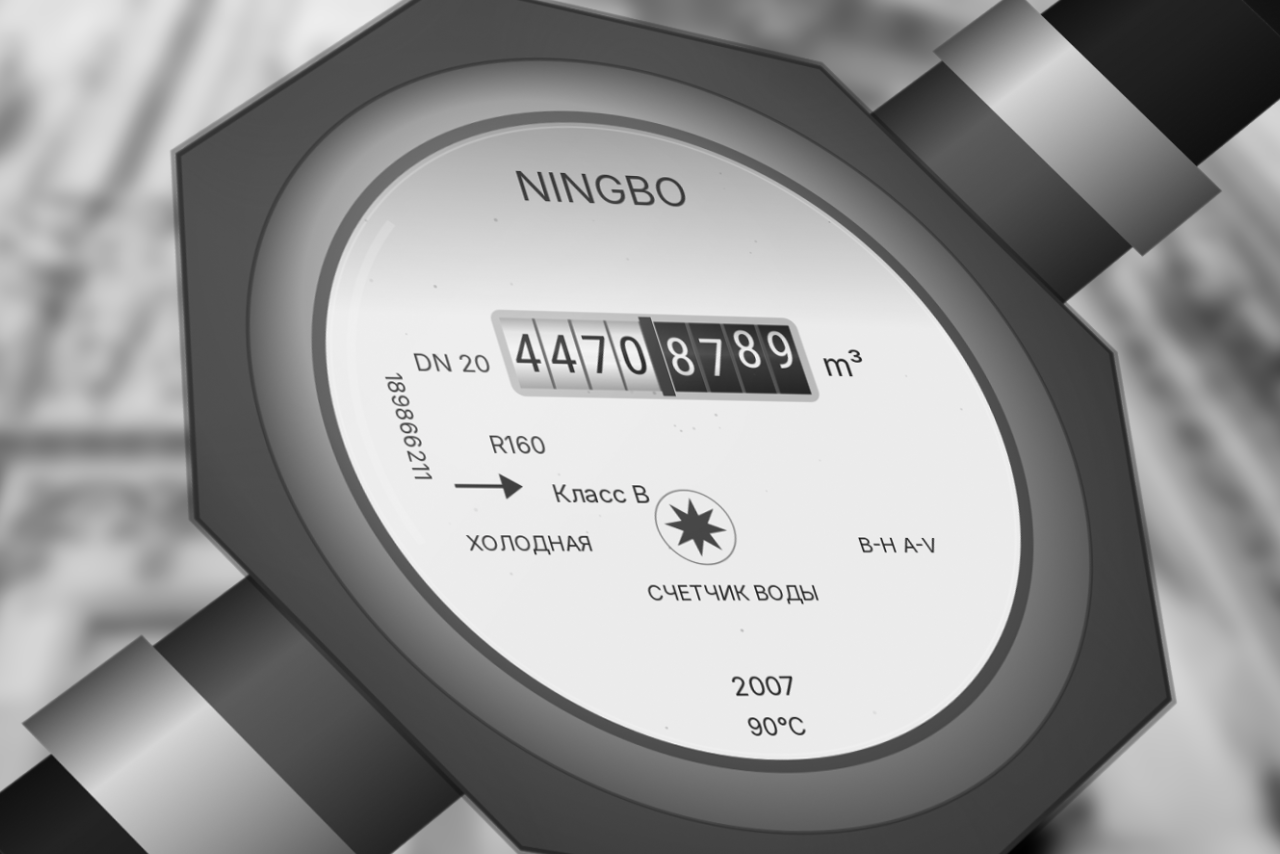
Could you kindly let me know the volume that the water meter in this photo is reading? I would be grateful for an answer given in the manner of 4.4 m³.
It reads 4470.8789 m³
